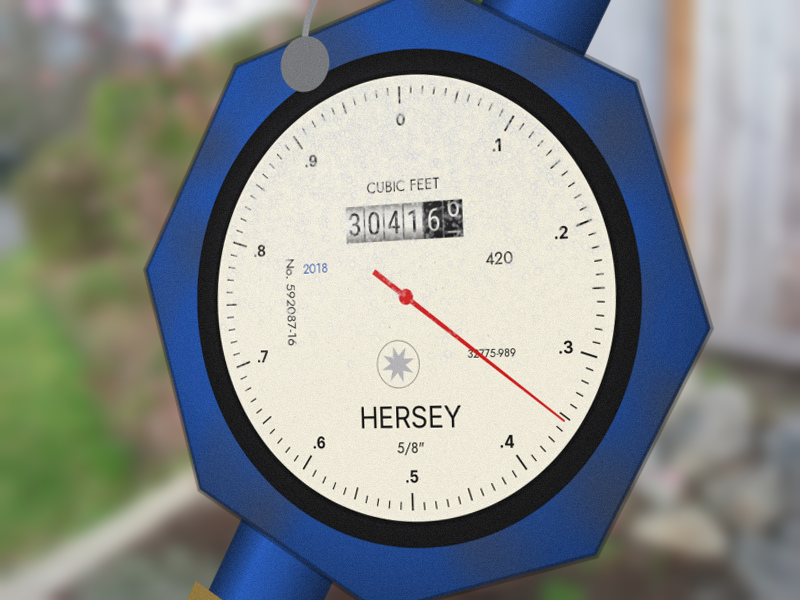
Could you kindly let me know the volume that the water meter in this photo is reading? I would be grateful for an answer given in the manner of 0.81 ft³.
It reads 304166.35 ft³
